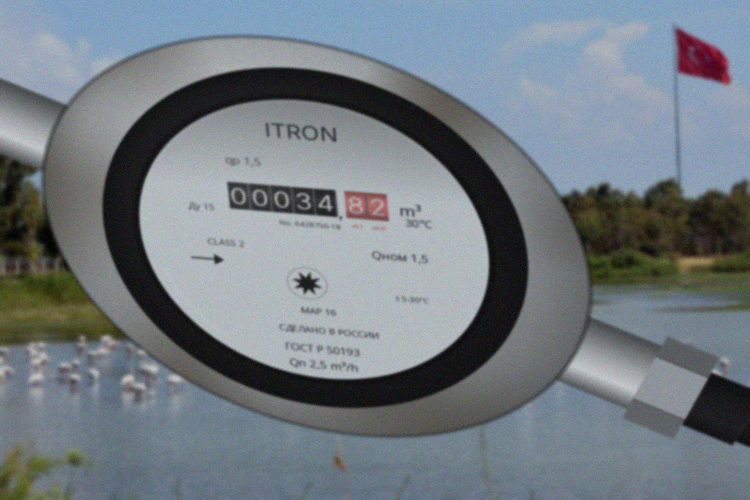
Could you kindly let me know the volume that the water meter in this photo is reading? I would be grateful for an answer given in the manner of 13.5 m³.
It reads 34.82 m³
